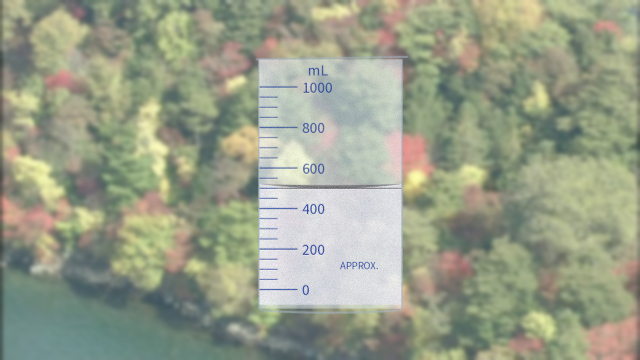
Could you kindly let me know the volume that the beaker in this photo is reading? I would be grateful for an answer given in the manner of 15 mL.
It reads 500 mL
